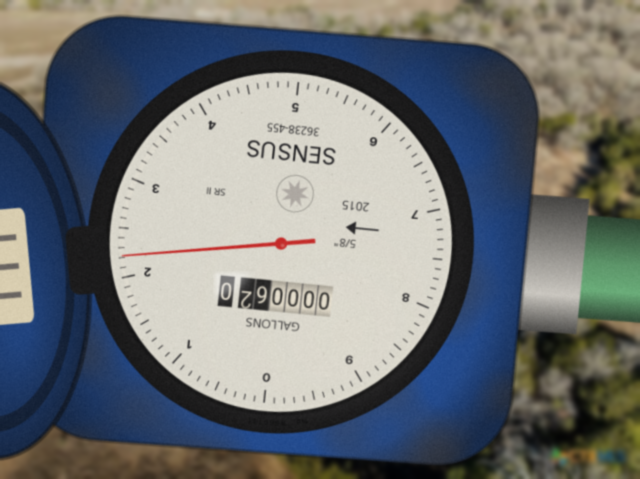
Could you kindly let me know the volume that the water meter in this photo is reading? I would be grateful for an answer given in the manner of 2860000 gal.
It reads 622.2 gal
